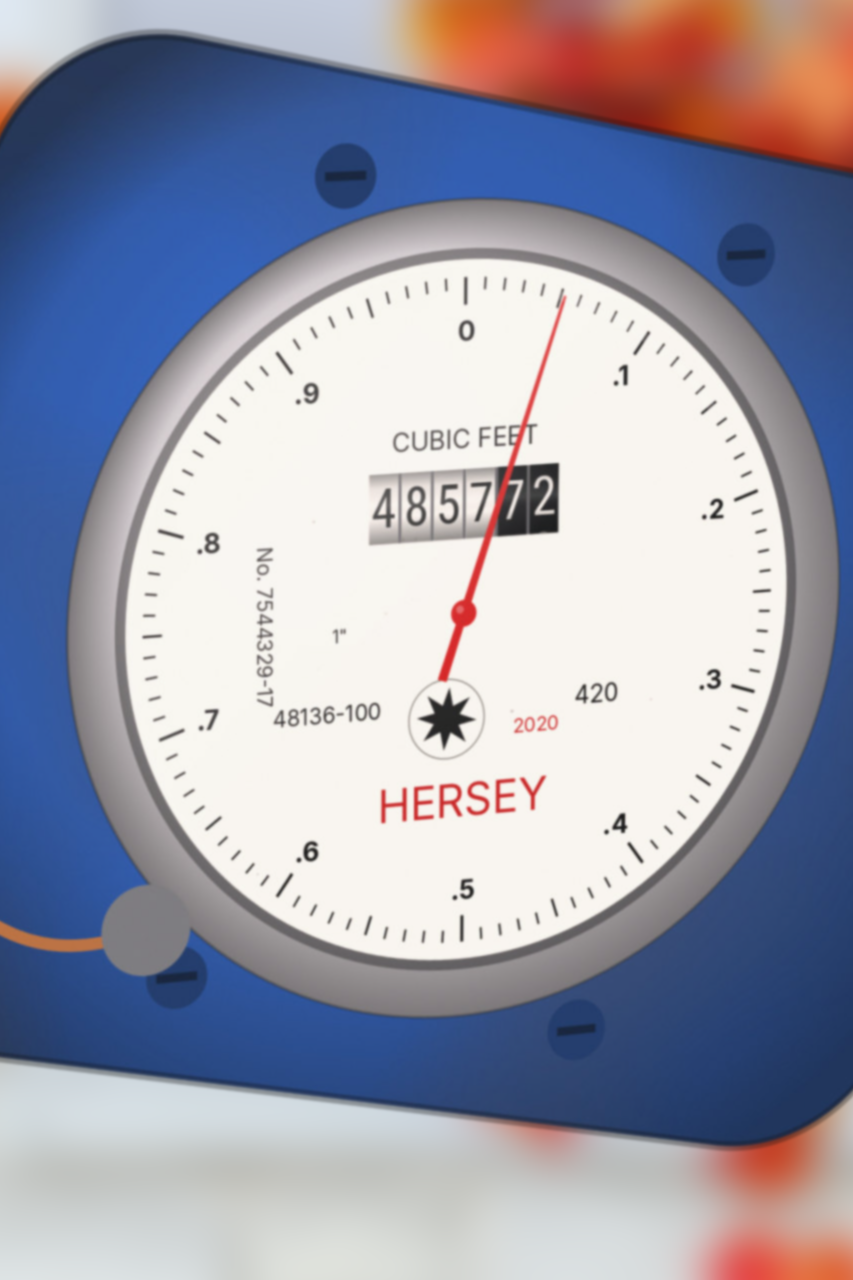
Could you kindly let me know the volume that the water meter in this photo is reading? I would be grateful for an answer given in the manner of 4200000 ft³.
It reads 485772.05 ft³
